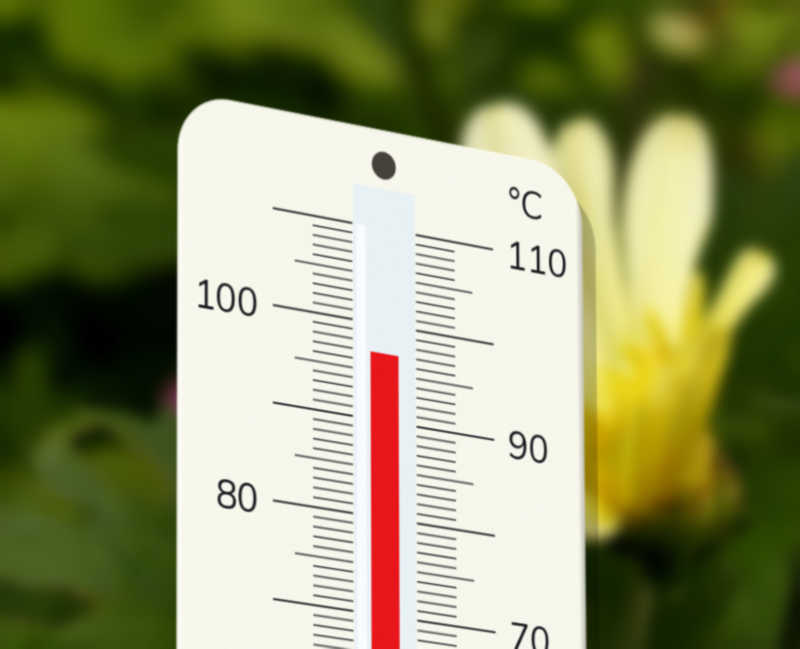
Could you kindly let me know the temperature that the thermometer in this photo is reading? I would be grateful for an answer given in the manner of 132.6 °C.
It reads 97 °C
